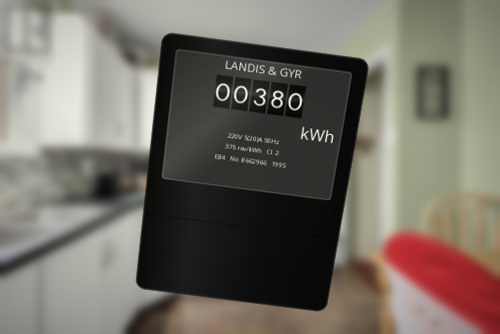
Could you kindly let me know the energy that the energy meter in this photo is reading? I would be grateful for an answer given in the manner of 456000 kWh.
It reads 380 kWh
